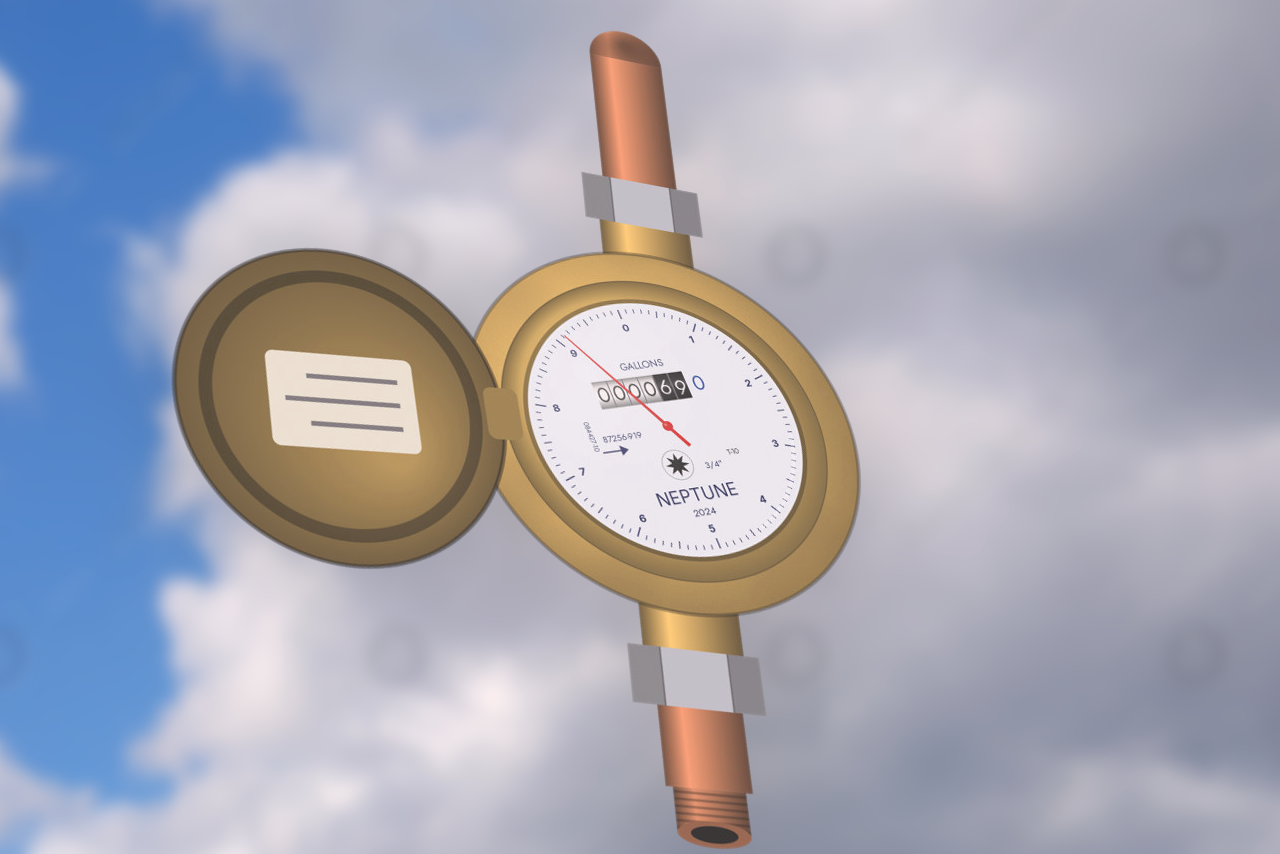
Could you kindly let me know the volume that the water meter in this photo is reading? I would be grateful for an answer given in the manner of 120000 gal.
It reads 689.1 gal
